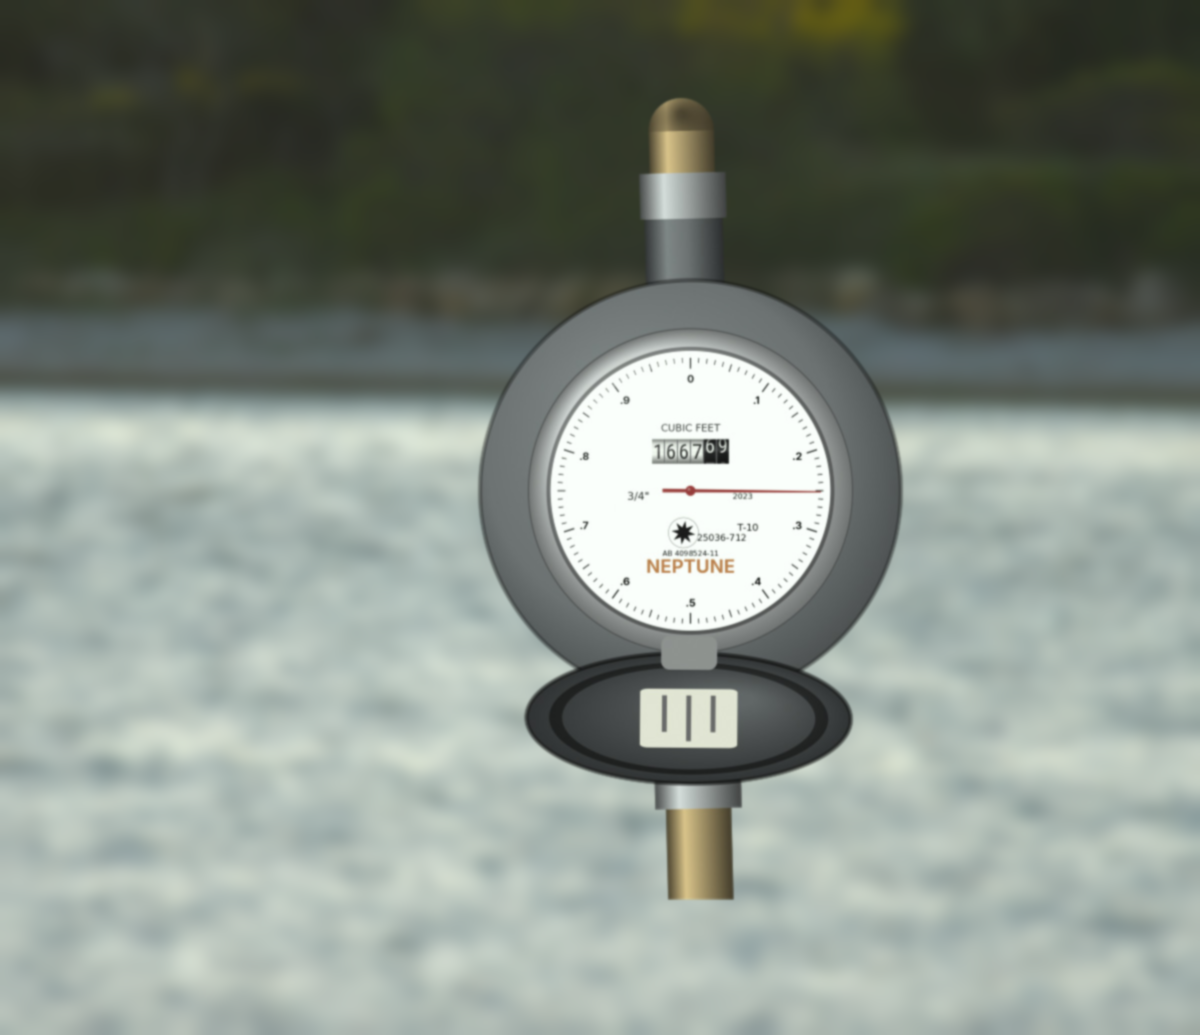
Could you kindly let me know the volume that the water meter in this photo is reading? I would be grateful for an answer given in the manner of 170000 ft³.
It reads 166769.25 ft³
